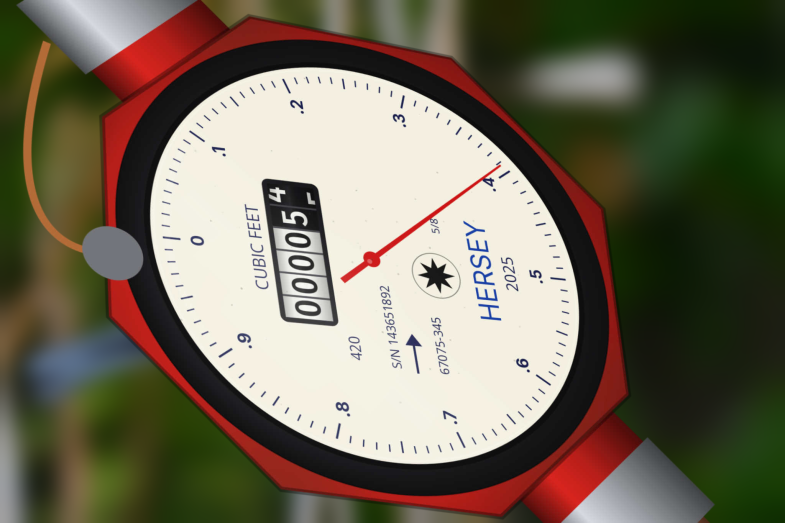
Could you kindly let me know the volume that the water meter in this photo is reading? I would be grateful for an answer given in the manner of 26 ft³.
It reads 54.39 ft³
